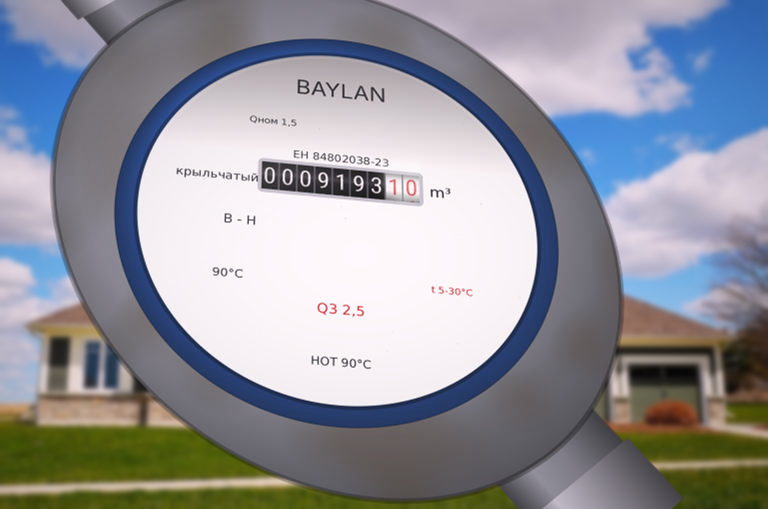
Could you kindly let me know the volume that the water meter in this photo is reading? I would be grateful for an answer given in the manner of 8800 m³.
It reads 9193.10 m³
